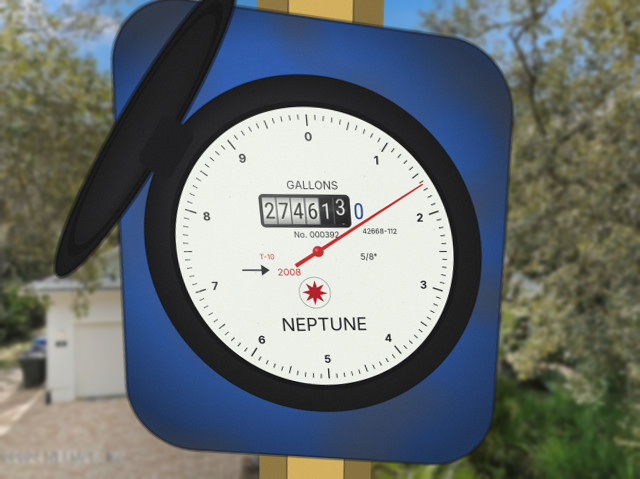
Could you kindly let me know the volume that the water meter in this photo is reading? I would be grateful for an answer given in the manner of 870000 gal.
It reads 2746131.6 gal
